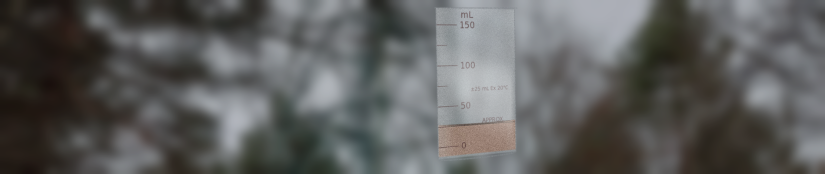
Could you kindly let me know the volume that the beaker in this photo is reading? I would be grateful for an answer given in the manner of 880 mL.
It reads 25 mL
